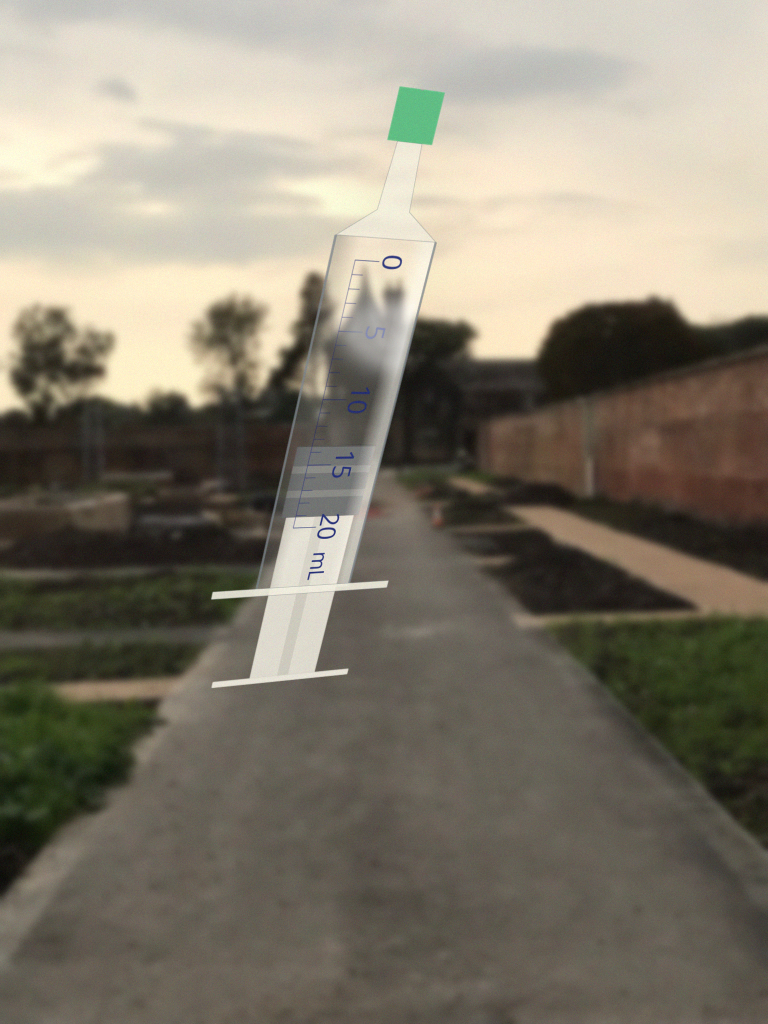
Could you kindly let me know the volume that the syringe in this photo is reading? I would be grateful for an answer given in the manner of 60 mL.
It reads 13.5 mL
